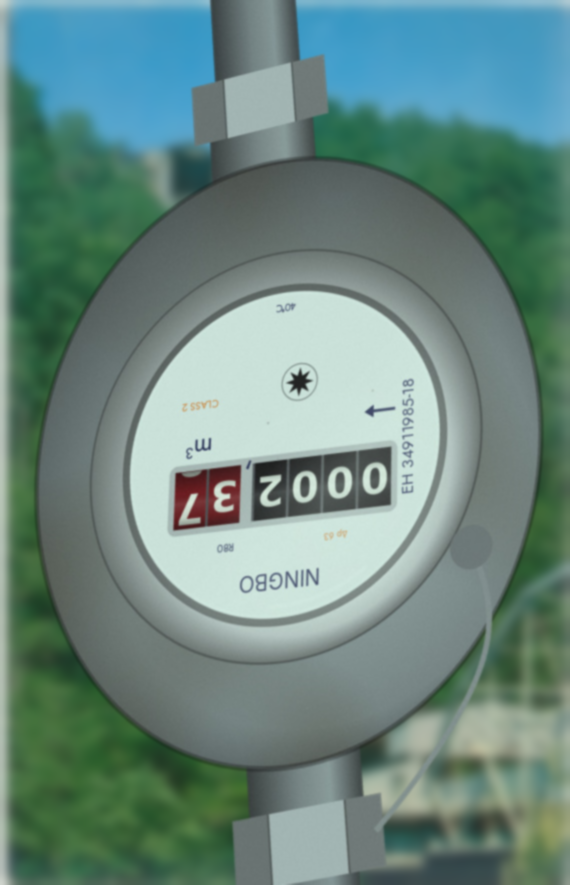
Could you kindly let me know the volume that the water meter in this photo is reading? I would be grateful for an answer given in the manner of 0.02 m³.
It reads 2.37 m³
